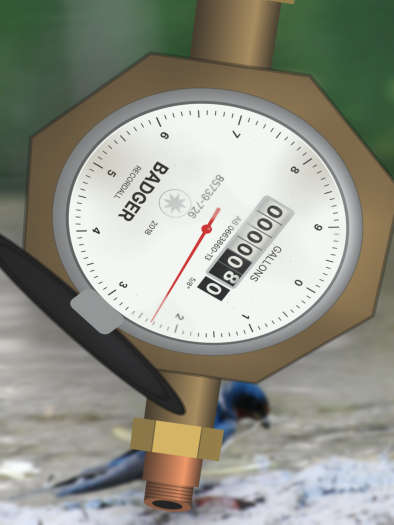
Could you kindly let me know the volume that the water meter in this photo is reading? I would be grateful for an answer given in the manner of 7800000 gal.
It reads 82.3 gal
